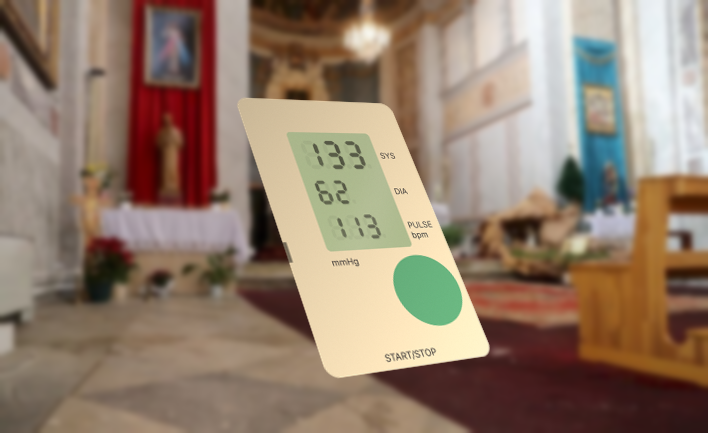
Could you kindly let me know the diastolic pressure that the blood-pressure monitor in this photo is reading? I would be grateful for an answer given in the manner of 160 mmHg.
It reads 62 mmHg
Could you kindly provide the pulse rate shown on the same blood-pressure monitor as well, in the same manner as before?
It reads 113 bpm
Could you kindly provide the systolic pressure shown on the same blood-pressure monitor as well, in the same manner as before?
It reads 133 mmHg
